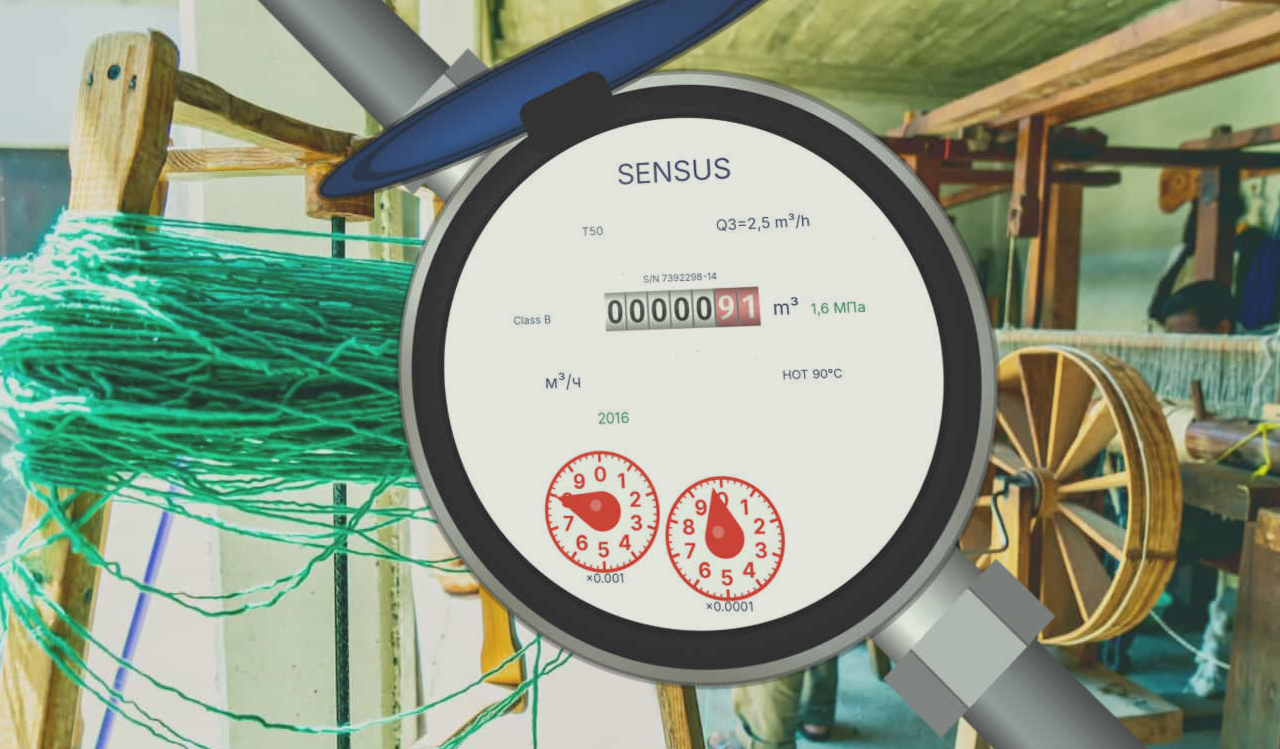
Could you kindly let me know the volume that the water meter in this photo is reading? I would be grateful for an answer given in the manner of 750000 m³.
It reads 0.9179 m³
